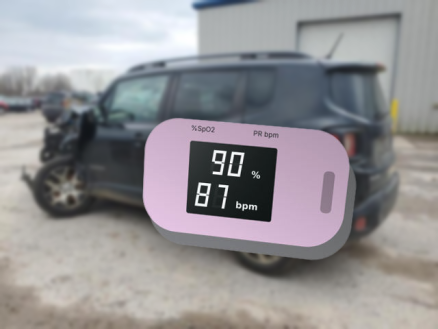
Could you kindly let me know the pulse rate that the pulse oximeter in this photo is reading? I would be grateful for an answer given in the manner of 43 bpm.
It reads 87 bpm
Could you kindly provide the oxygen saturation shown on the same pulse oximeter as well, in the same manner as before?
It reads 90 %
